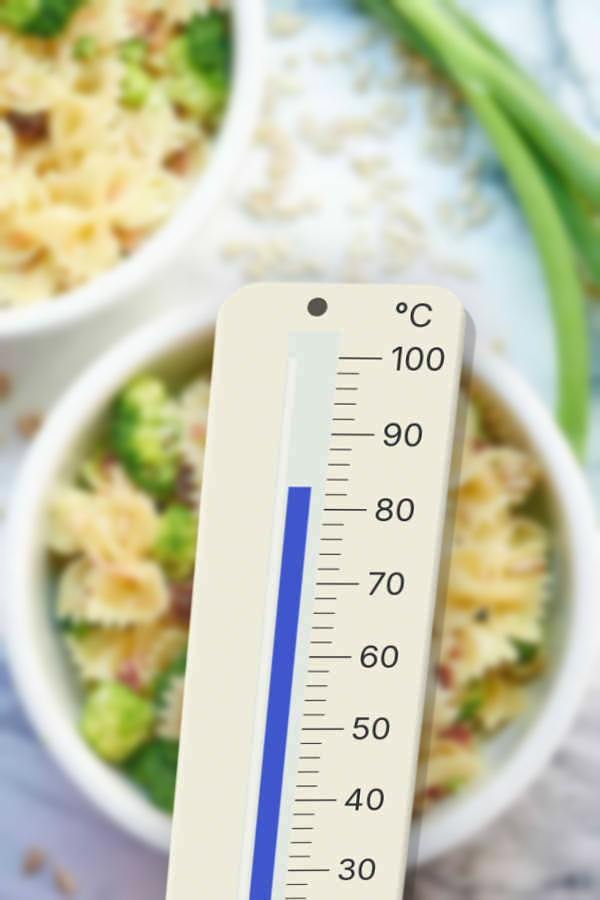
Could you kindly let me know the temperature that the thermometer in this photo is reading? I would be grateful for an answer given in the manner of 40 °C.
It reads 83 °C
